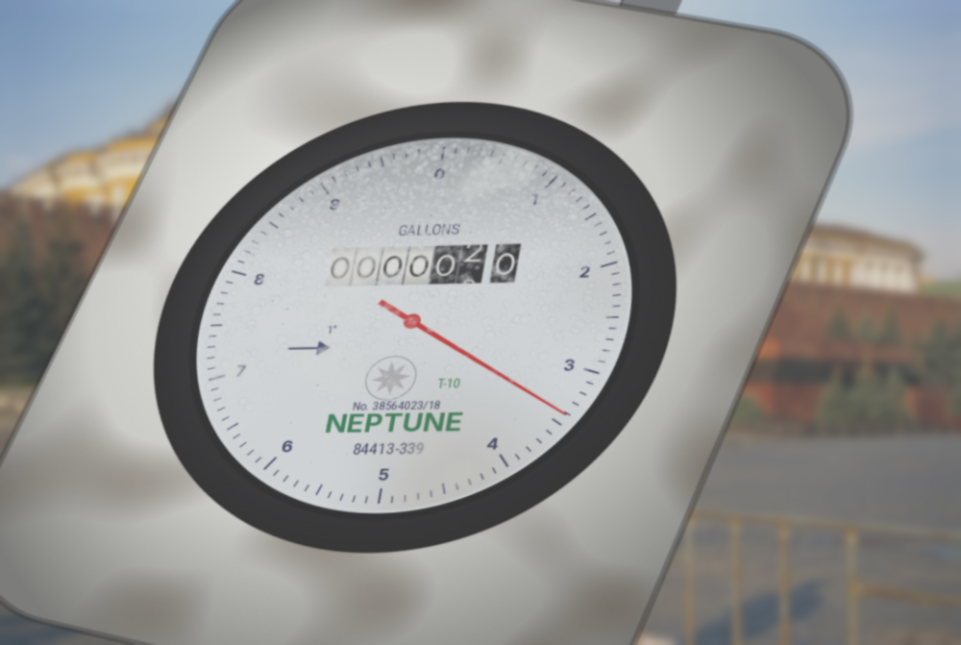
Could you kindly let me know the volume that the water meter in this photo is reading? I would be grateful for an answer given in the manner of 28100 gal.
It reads 23.4 gal
